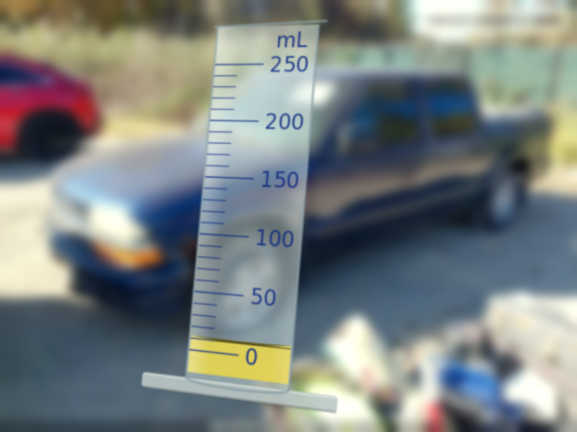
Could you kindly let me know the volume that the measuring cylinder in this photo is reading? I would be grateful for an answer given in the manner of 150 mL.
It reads 10 mL
